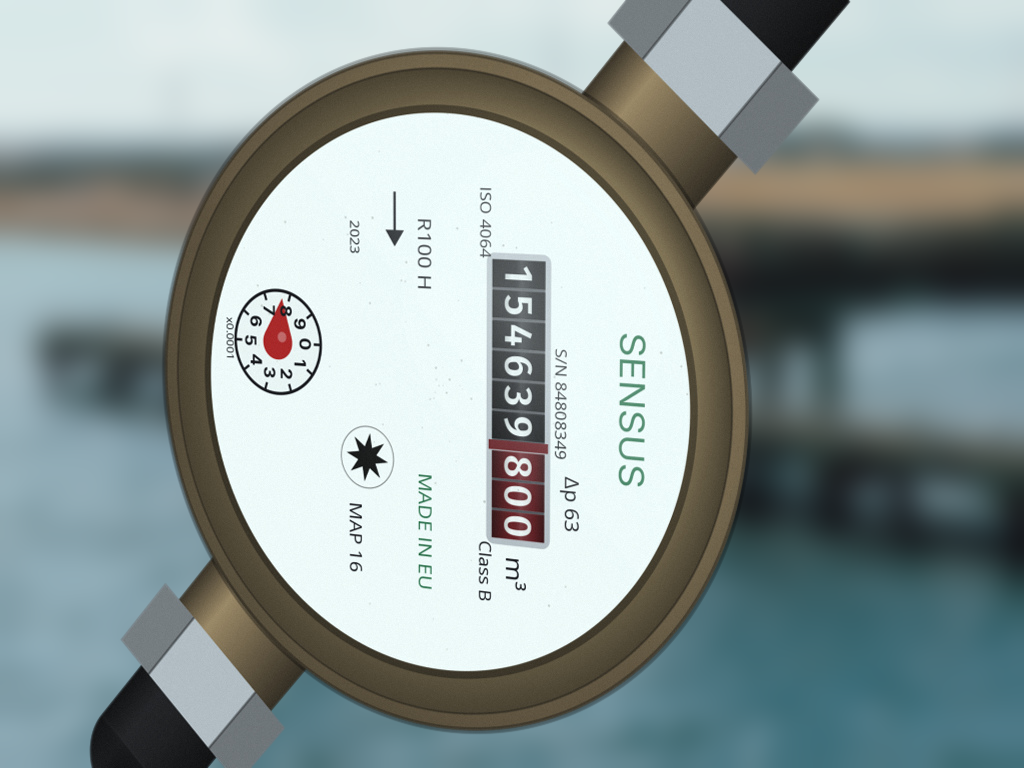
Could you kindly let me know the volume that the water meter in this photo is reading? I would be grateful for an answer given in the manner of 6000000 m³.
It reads 154639.8007 m³
